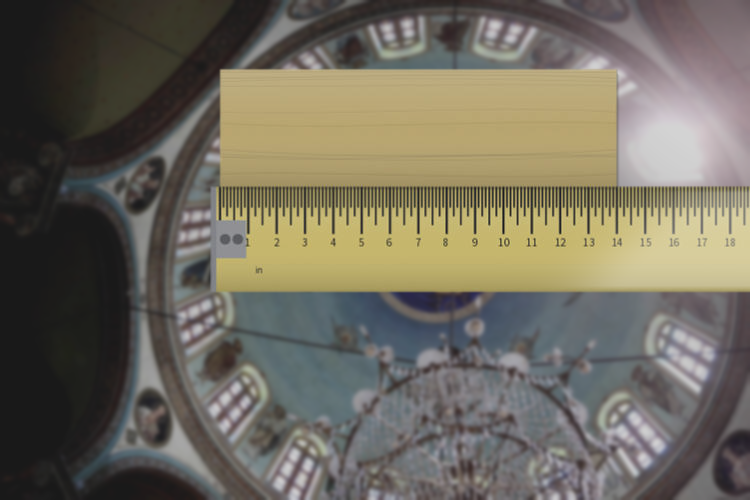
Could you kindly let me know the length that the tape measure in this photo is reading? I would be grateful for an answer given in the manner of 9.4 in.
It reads 14 in
